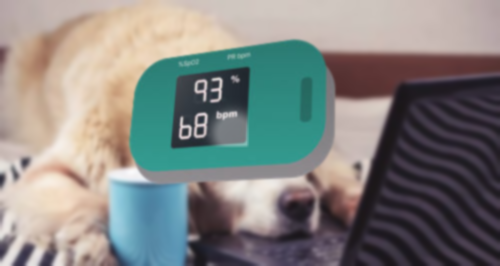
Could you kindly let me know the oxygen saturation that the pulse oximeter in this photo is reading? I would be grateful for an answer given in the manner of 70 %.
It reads 93 %
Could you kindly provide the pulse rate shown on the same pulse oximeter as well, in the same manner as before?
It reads 68 bpm
